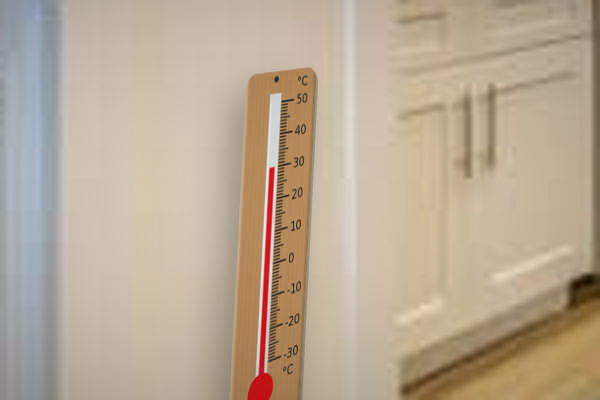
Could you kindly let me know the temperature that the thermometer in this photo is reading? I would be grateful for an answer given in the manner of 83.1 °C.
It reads 30 °C
